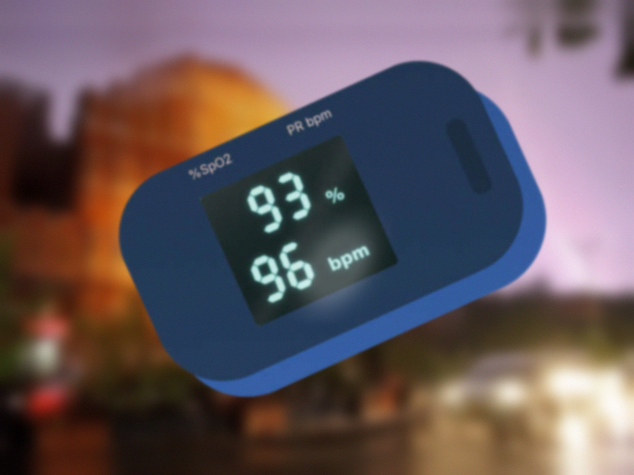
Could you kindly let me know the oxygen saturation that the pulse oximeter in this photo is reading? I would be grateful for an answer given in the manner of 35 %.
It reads 93 %
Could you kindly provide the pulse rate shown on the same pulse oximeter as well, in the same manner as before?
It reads 96 bpm
